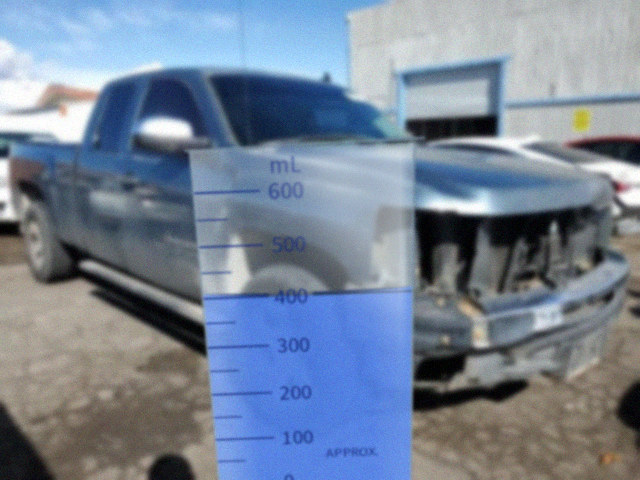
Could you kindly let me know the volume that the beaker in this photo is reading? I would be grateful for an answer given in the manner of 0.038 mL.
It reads 400 mL
